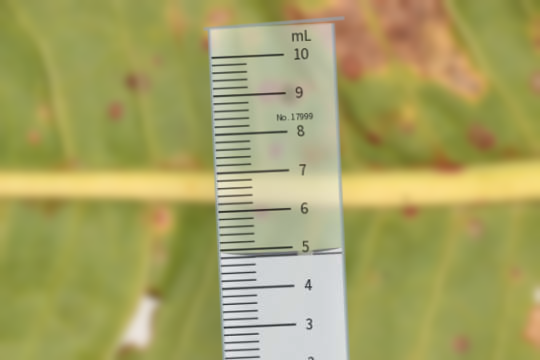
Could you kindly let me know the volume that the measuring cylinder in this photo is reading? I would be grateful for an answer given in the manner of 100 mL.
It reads 4.8 mL
